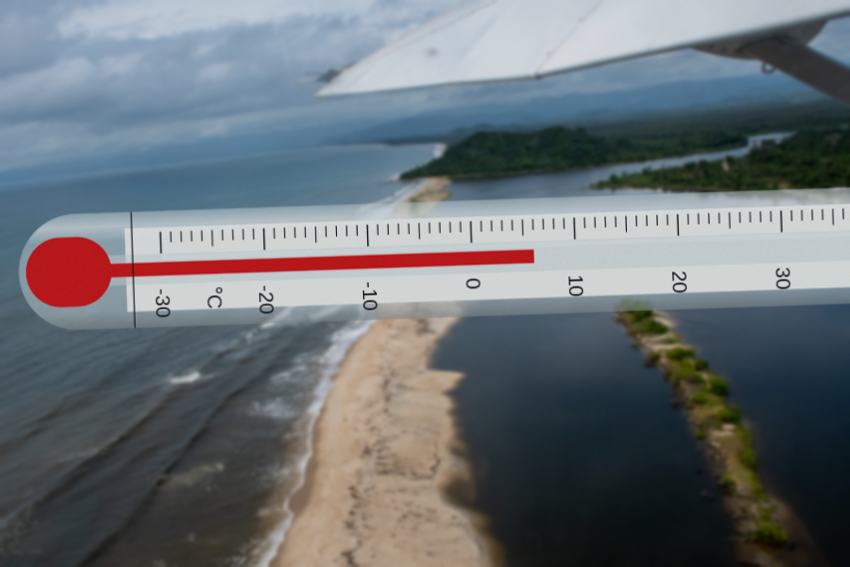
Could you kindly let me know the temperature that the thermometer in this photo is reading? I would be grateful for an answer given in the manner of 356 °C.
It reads 6 °C
